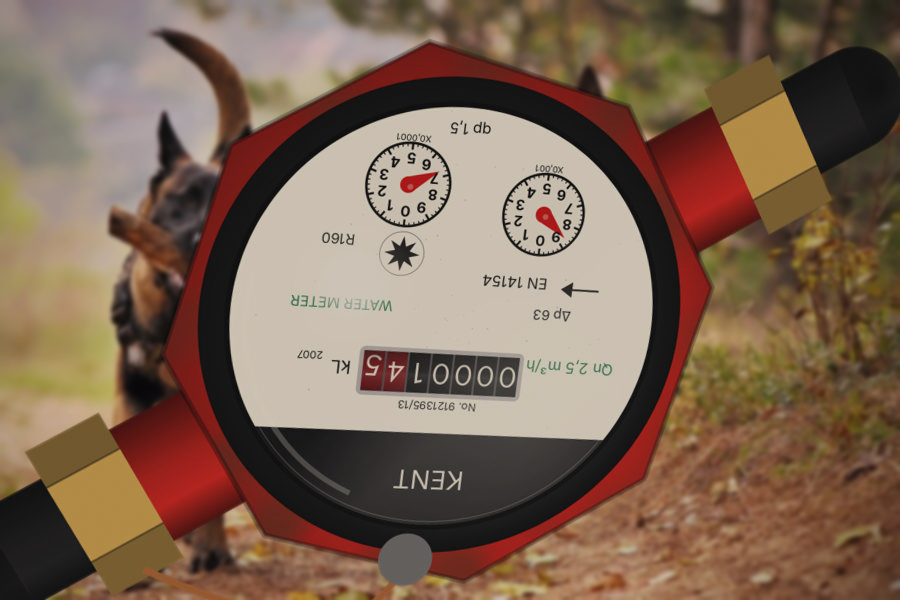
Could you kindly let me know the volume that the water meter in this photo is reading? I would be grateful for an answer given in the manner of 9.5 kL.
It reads 1.4486 kL
